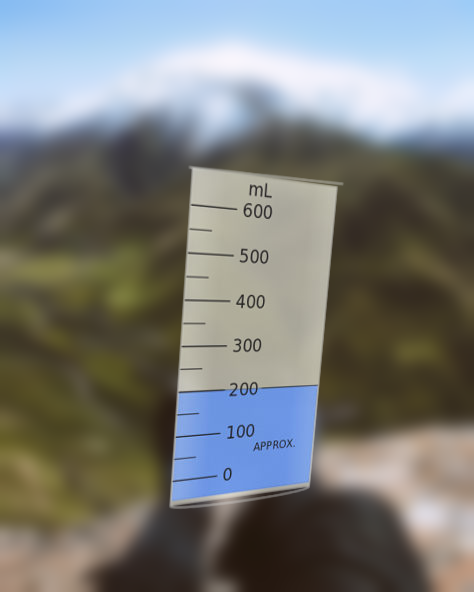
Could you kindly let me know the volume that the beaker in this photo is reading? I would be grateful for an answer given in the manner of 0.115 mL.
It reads 200 mL
